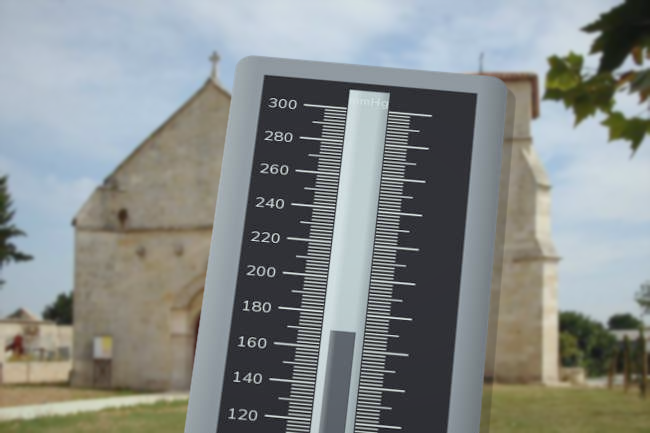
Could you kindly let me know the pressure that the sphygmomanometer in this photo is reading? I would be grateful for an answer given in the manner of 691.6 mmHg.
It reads 170 mmHg
